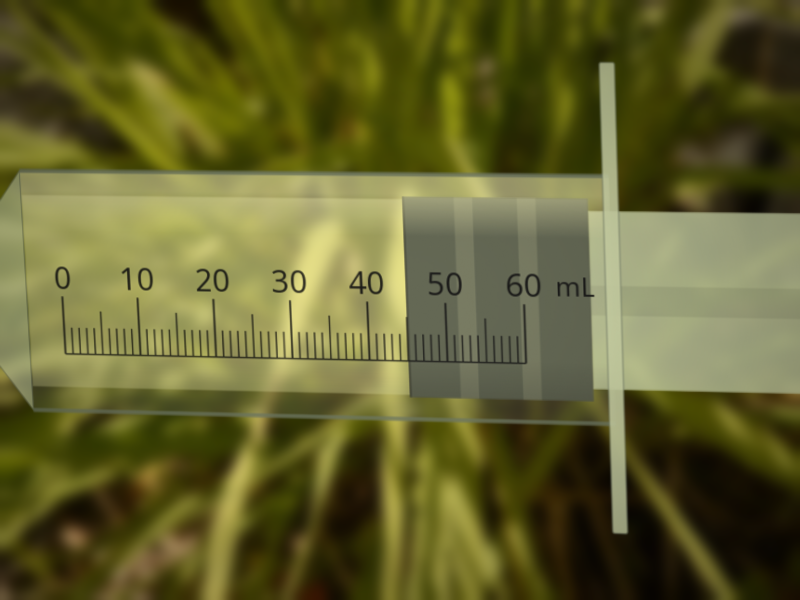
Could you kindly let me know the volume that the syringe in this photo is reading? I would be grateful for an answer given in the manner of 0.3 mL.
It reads 45 mL
